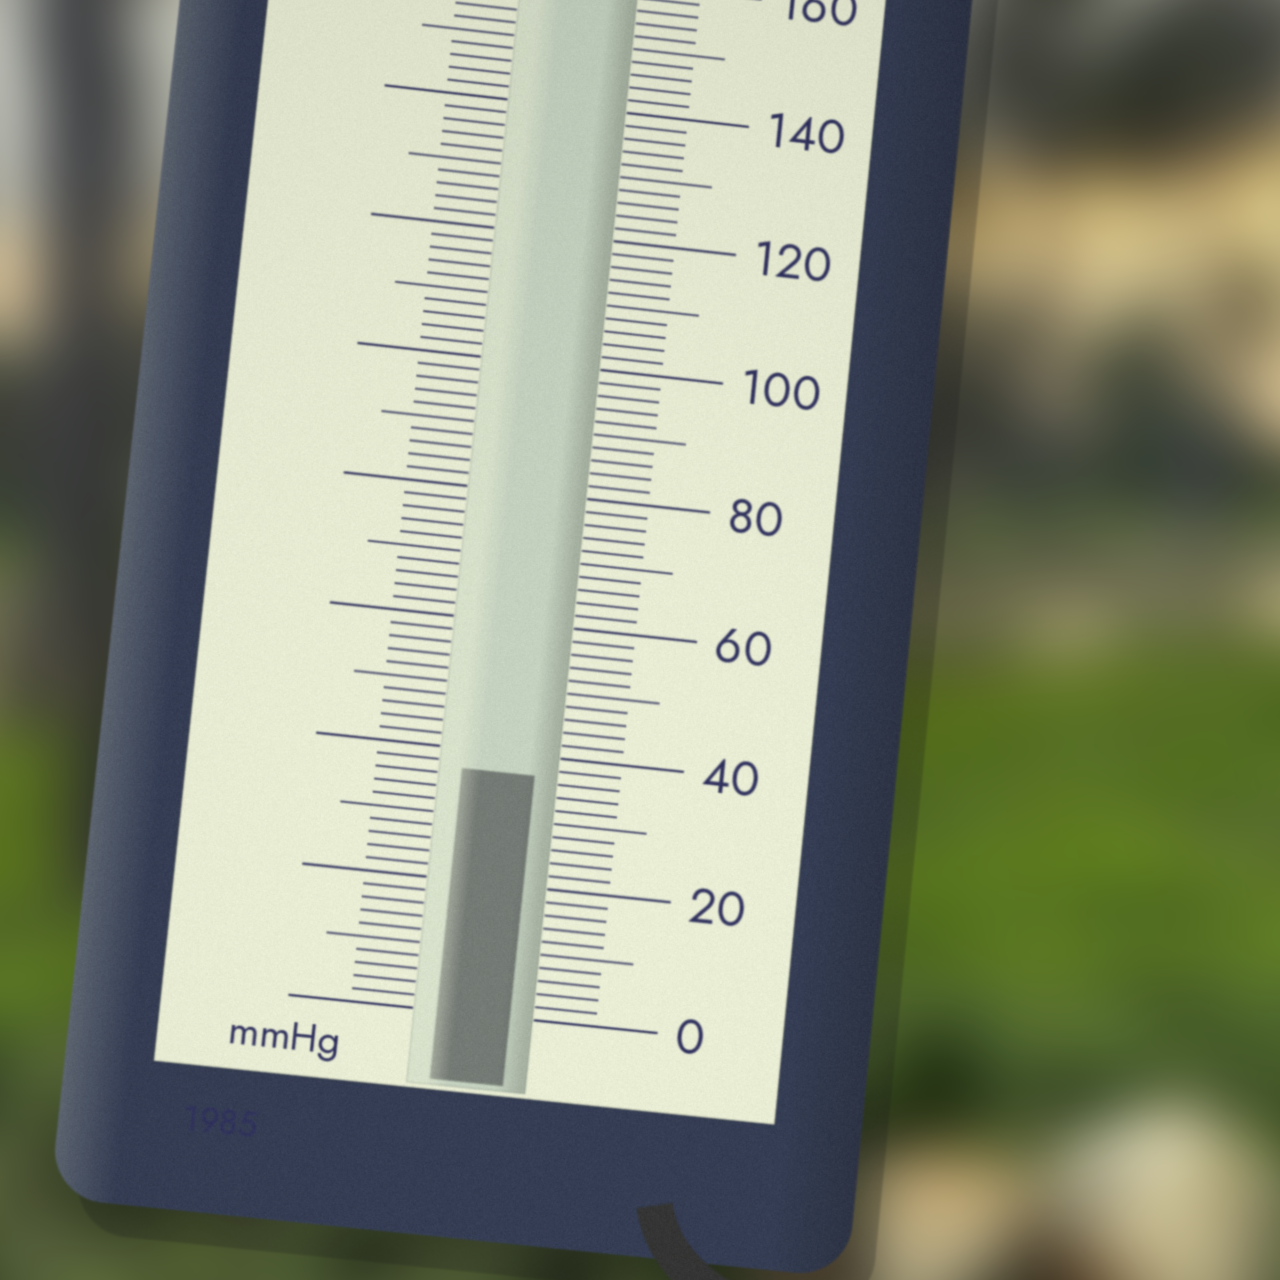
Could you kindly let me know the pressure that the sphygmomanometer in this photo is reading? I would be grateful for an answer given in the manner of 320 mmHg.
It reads 37 mmHg
